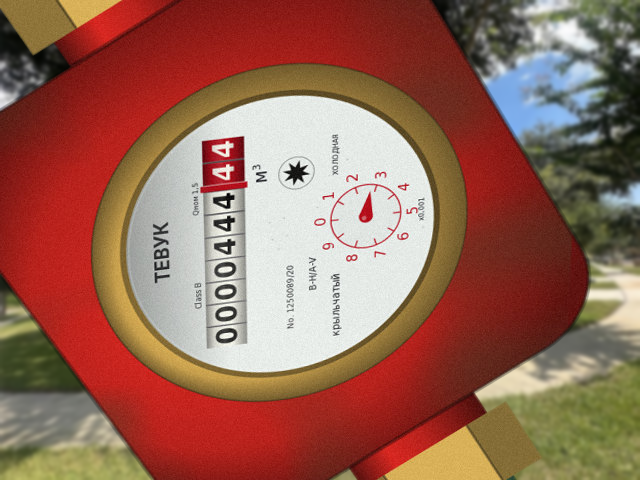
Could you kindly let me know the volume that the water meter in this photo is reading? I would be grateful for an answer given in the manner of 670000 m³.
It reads 444.442 m³
